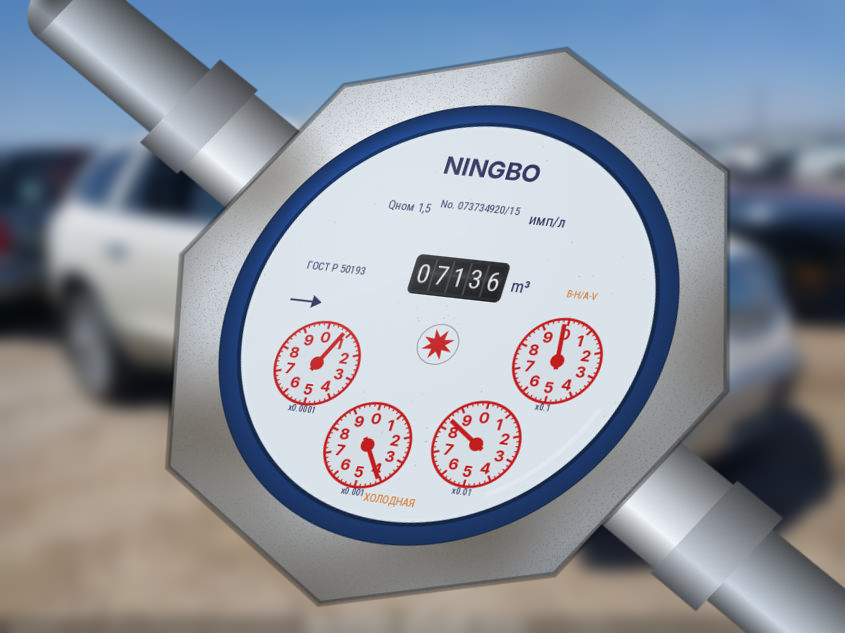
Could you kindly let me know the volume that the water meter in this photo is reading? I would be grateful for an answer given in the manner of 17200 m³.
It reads 7135.9840 m³
